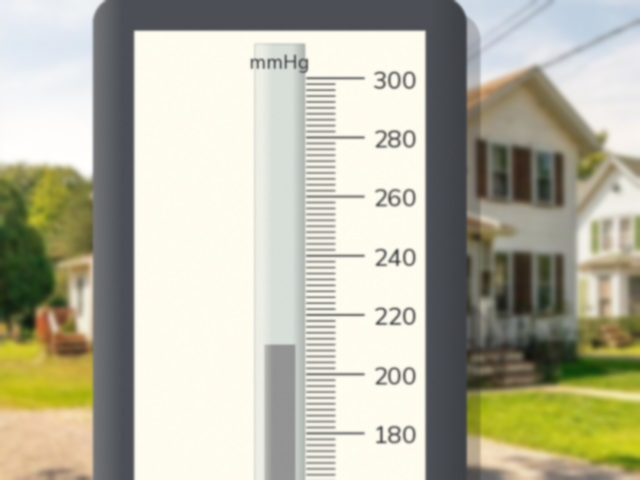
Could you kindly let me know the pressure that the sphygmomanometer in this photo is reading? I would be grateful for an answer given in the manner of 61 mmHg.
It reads 210 mmHg
